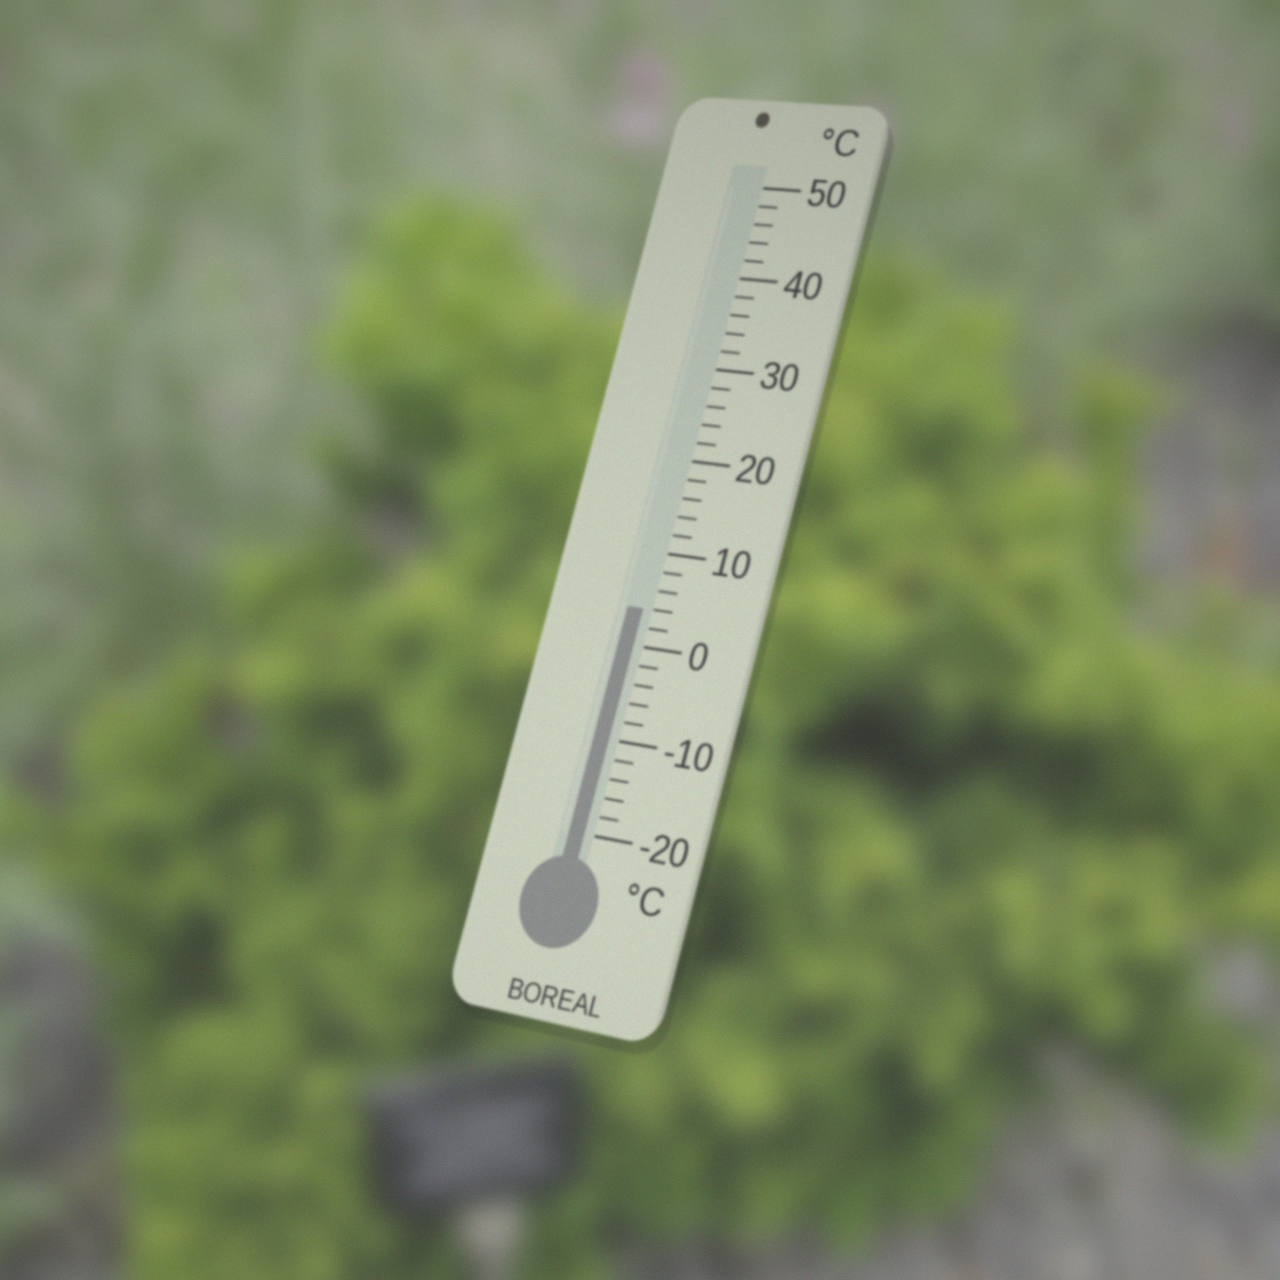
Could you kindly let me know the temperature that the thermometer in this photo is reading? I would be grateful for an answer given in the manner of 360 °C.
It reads 4 °C
